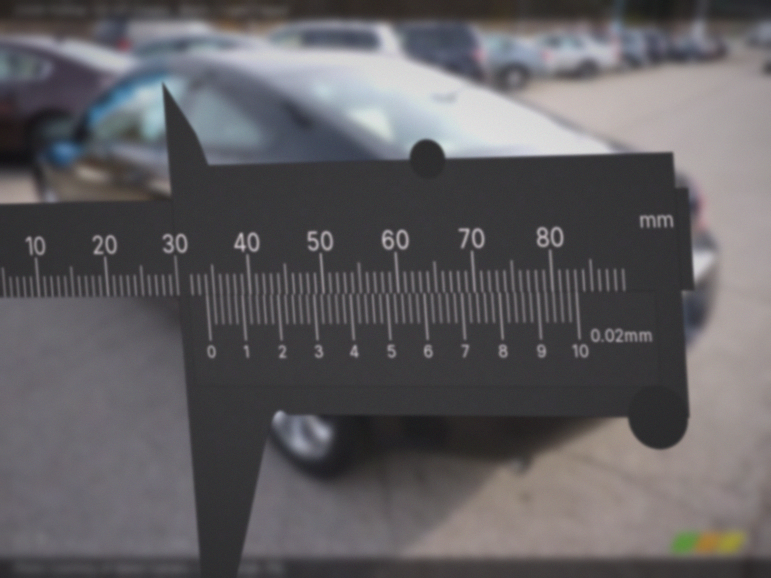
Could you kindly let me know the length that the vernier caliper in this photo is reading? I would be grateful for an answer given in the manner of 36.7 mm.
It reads 34.0 mm
